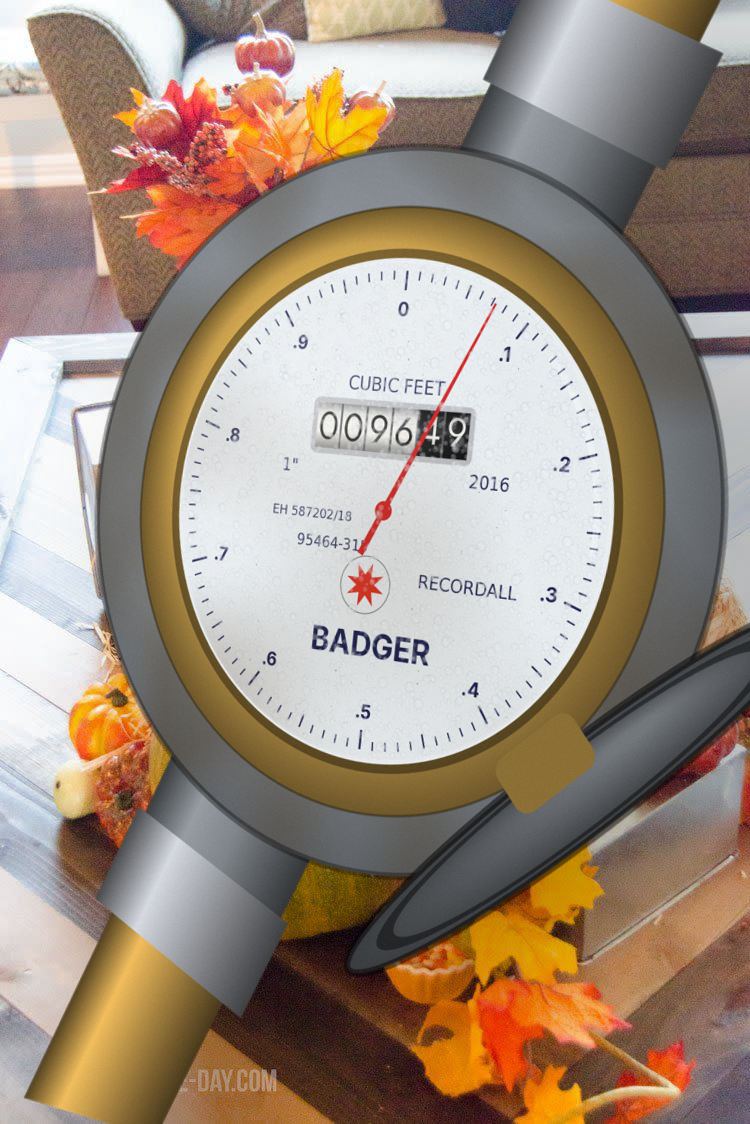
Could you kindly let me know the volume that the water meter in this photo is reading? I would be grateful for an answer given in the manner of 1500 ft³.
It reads 9649.07 ft³
